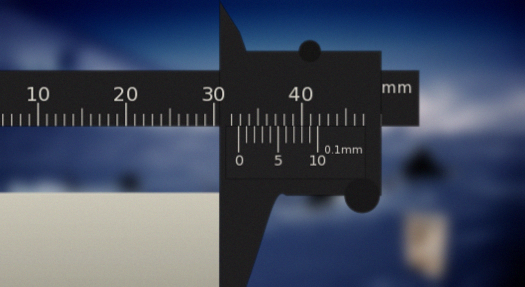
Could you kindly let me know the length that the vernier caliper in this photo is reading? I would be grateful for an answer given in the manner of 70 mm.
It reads 32.8 mm
